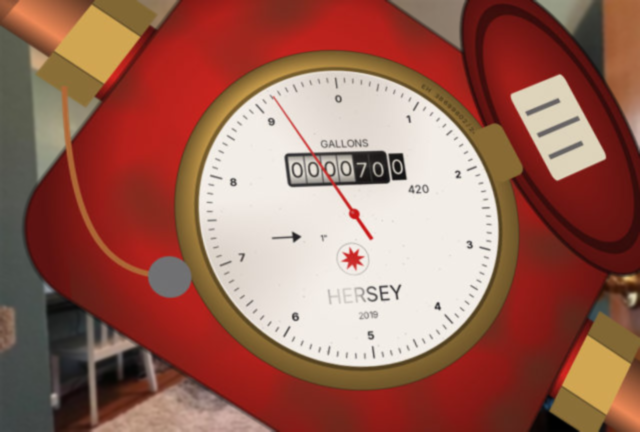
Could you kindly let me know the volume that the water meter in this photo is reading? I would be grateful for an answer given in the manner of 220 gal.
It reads 699.2 gal
